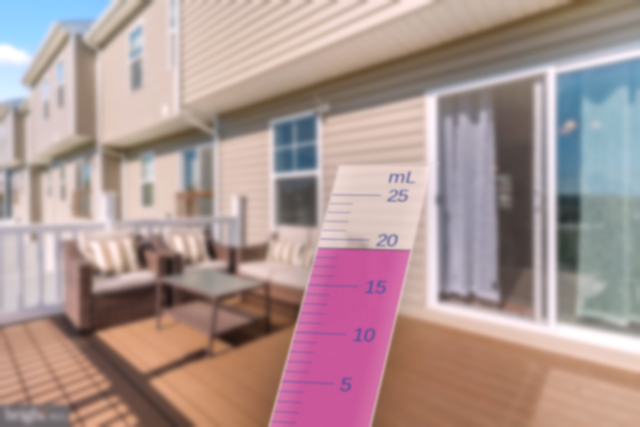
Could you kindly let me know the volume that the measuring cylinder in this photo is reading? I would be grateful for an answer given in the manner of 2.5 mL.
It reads 19 mL
